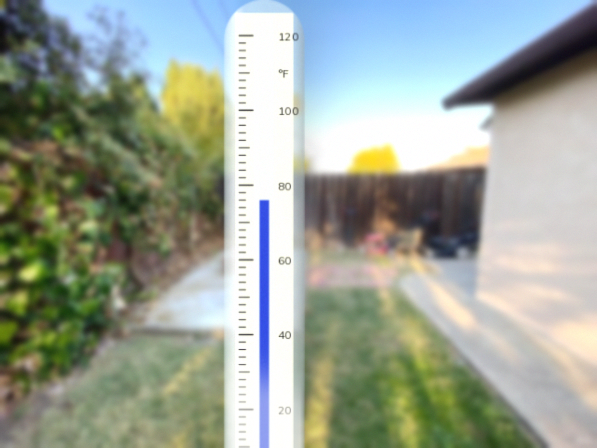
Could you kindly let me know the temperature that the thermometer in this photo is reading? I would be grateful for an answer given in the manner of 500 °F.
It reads 76 °F
